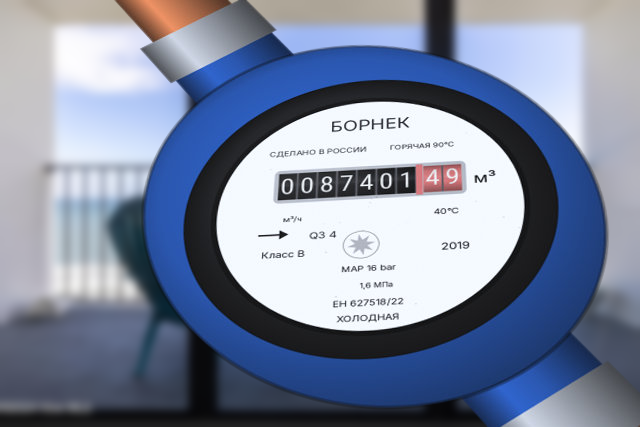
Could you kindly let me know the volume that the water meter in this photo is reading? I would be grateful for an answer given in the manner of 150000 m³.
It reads 87401.49 m³
